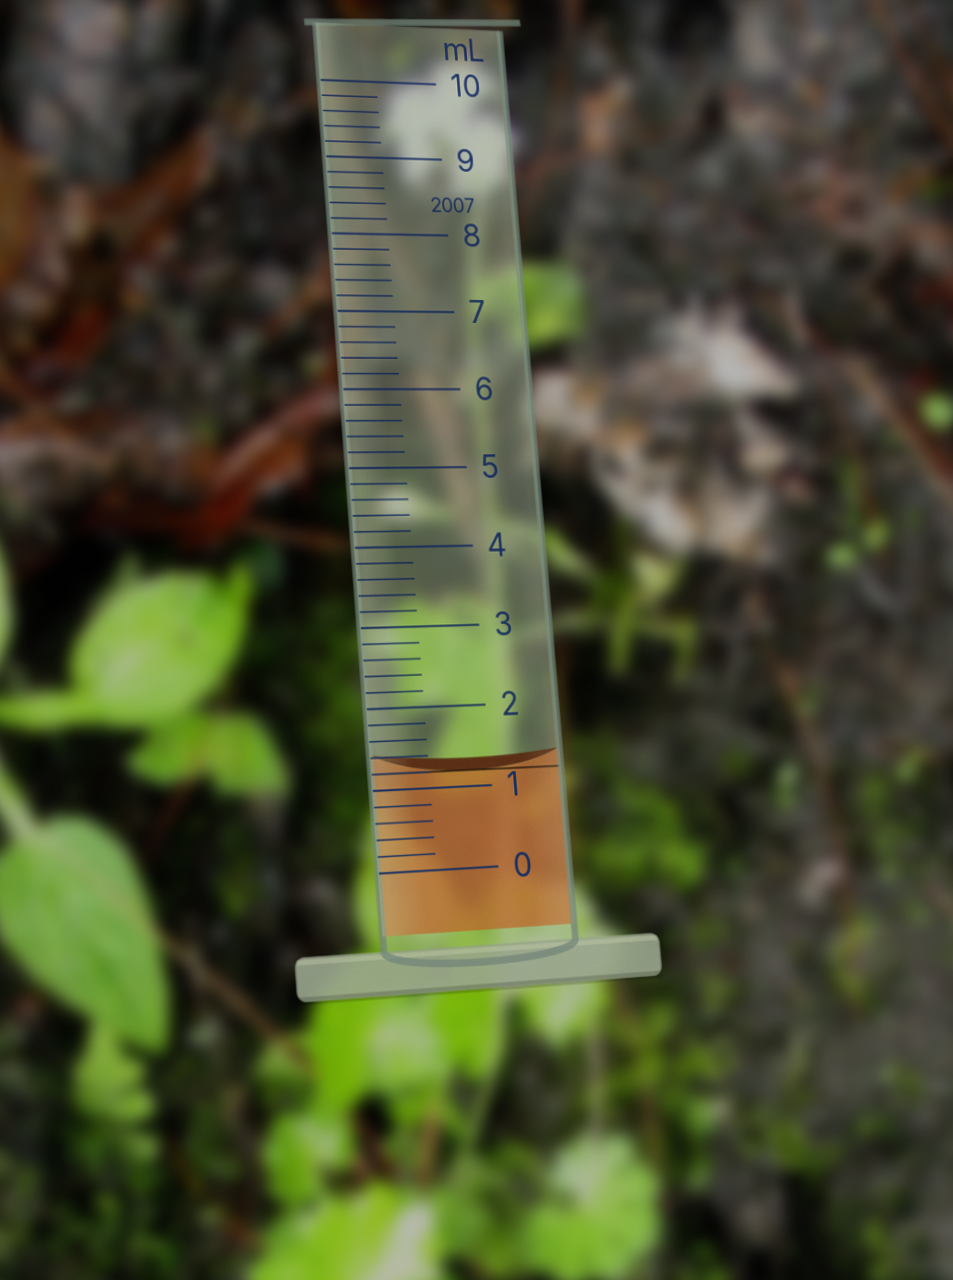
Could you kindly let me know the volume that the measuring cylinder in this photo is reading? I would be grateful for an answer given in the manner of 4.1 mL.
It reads 1.2 mL
